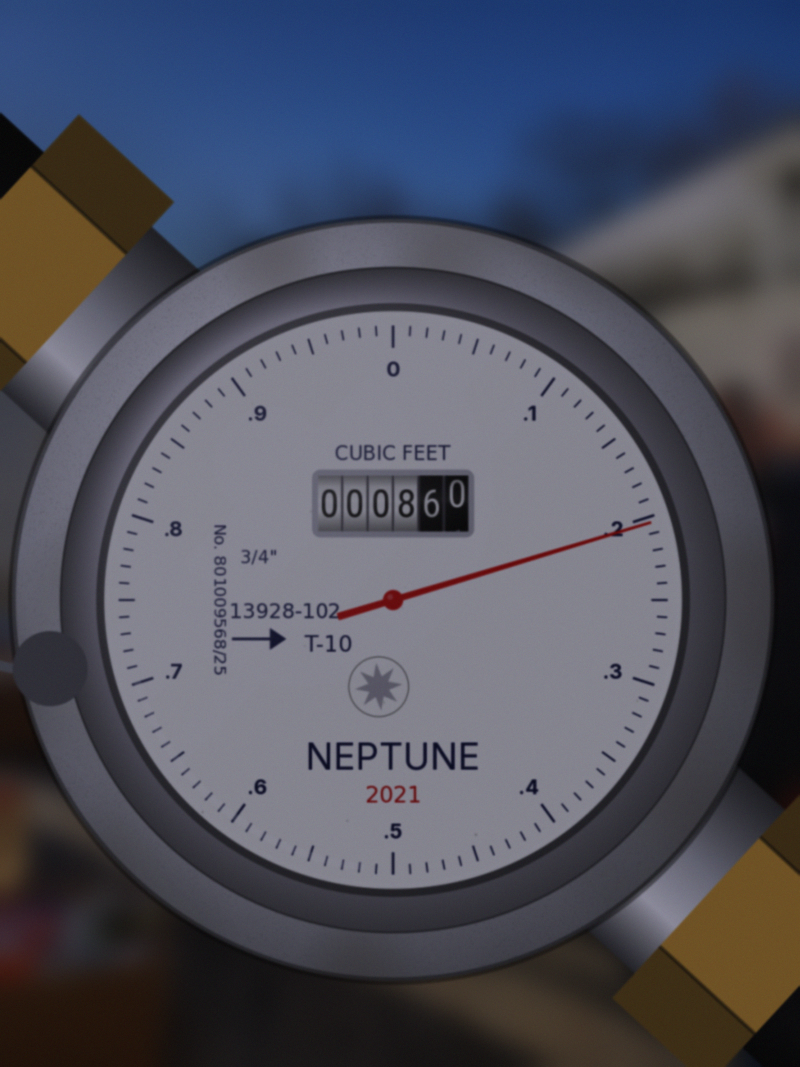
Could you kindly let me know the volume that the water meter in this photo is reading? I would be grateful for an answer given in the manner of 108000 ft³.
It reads 860.20 ft³
